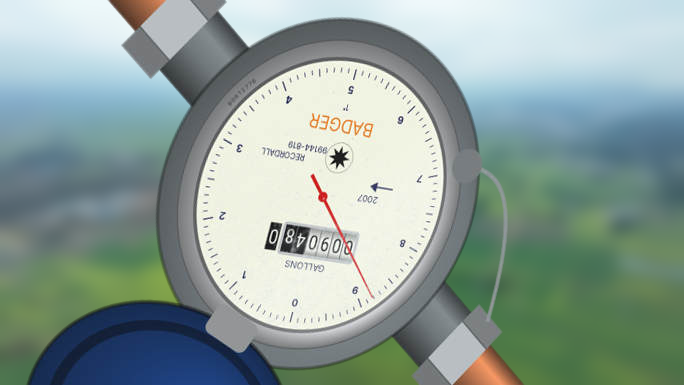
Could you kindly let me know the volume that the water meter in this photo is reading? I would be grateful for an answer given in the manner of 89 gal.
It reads 90478.8 gal
